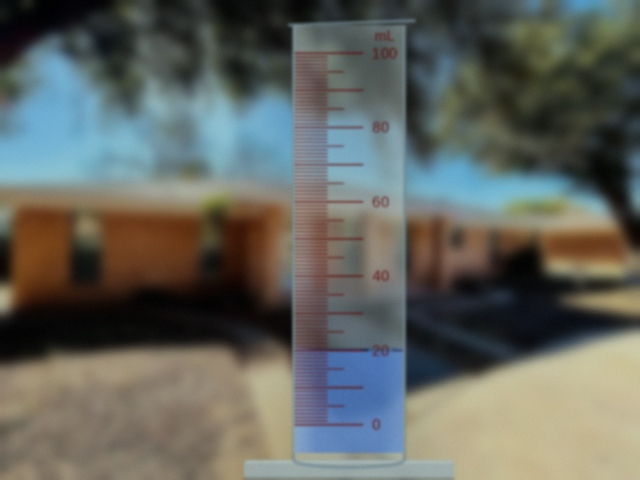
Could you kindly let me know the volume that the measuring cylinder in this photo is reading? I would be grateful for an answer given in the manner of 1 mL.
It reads 20 mL
